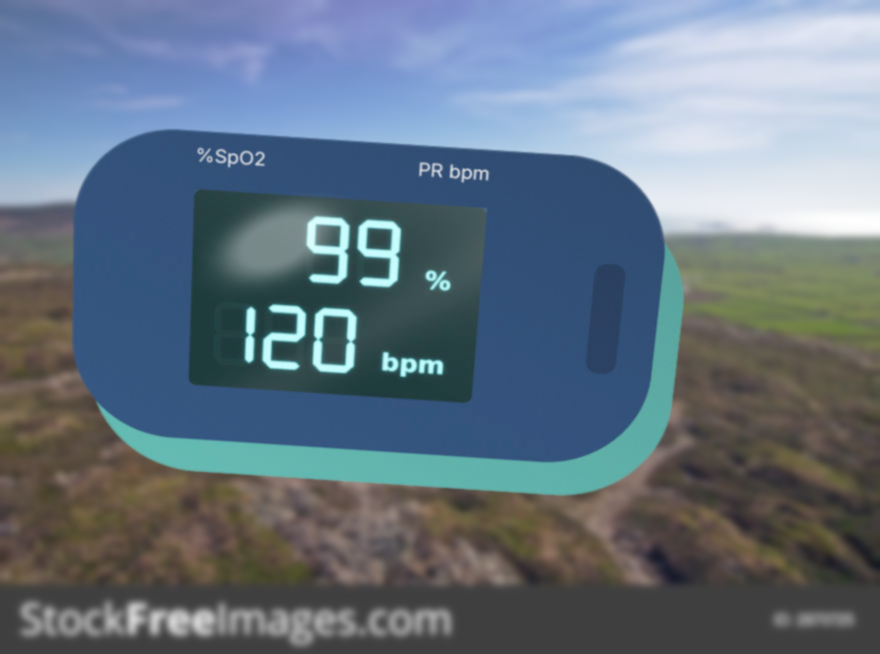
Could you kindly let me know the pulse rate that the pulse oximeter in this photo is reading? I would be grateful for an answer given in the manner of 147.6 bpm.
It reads 120 bpm
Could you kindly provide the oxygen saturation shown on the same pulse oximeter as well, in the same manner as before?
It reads 99 %
